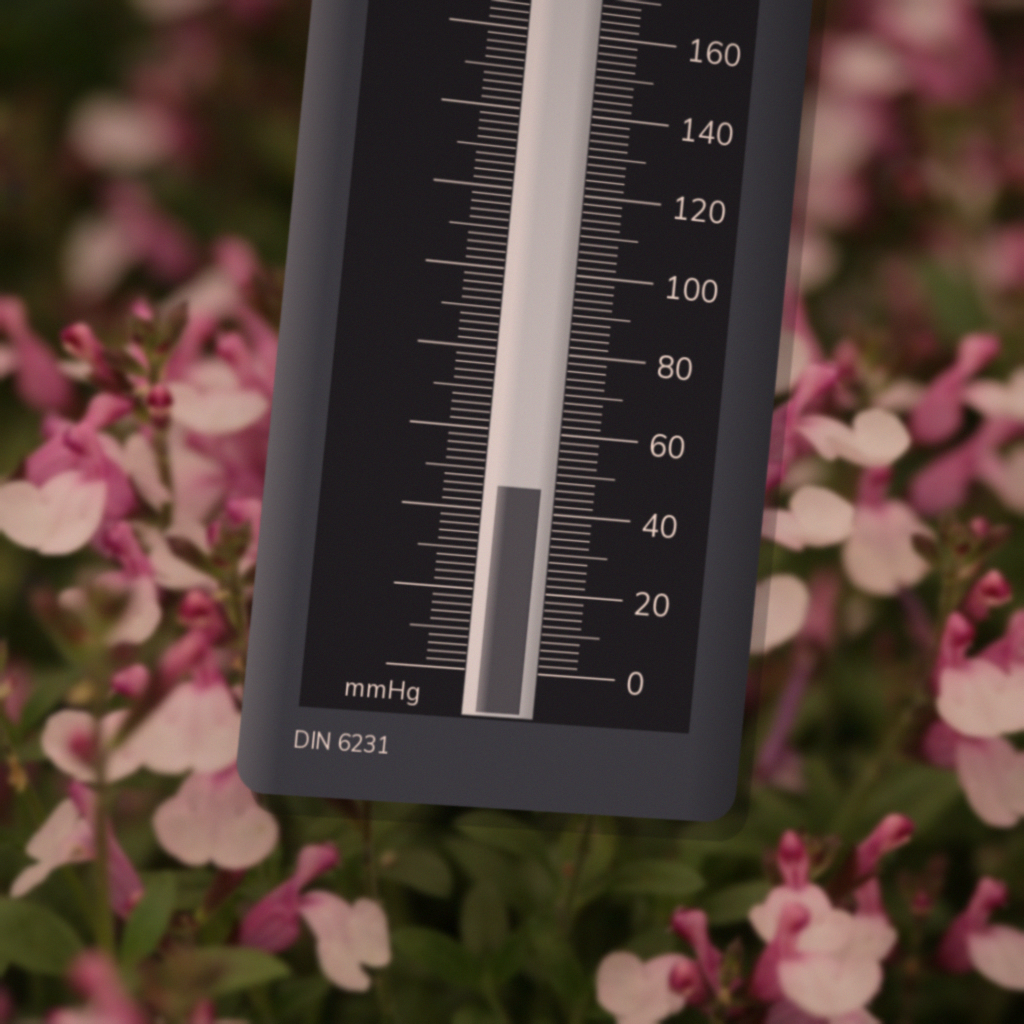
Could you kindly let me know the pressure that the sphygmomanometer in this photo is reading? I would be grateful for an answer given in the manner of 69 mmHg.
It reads 46 mmHg
